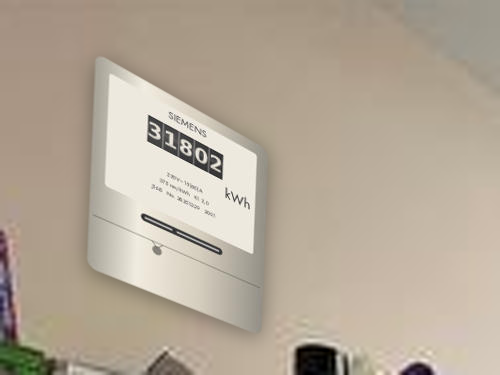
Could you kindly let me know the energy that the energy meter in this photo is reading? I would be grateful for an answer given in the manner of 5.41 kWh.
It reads 31802 kWh
